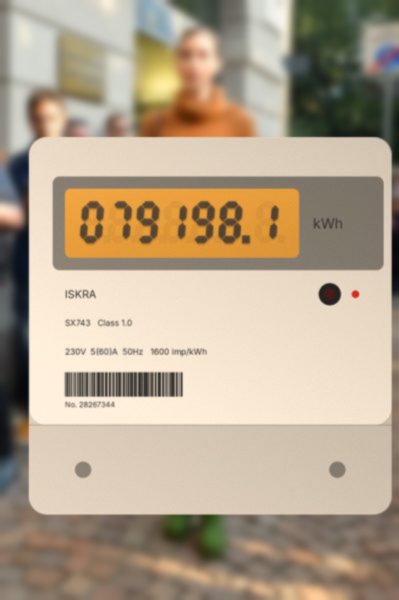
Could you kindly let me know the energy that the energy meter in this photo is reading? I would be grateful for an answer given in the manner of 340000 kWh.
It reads 79198.1 kWh
